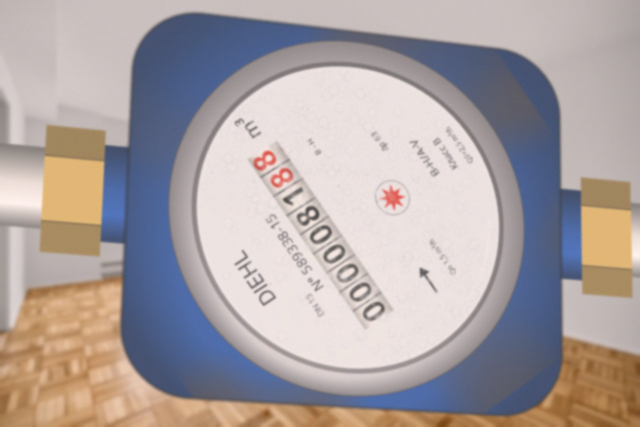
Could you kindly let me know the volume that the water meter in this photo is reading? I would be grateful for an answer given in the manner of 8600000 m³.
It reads 81.88 m³
